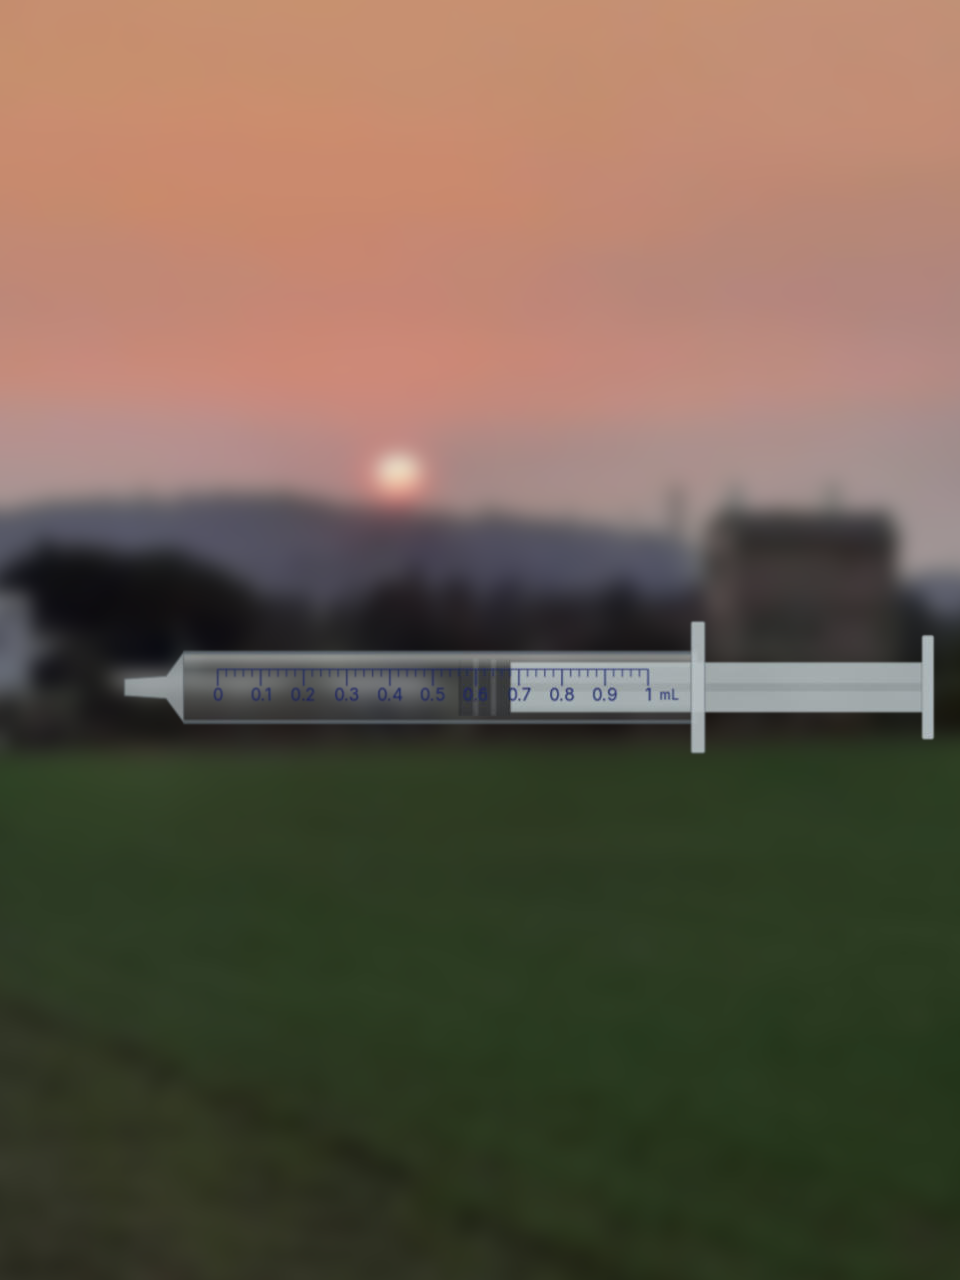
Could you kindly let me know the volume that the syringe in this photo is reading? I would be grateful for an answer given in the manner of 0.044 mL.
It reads 0.56 mL
